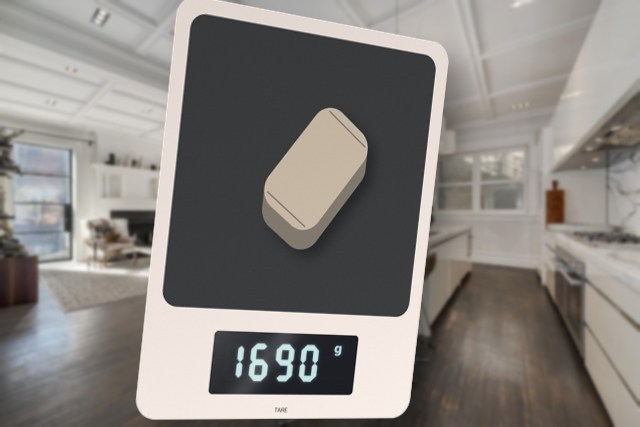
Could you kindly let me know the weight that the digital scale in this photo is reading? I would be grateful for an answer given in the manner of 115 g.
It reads 1690 g
